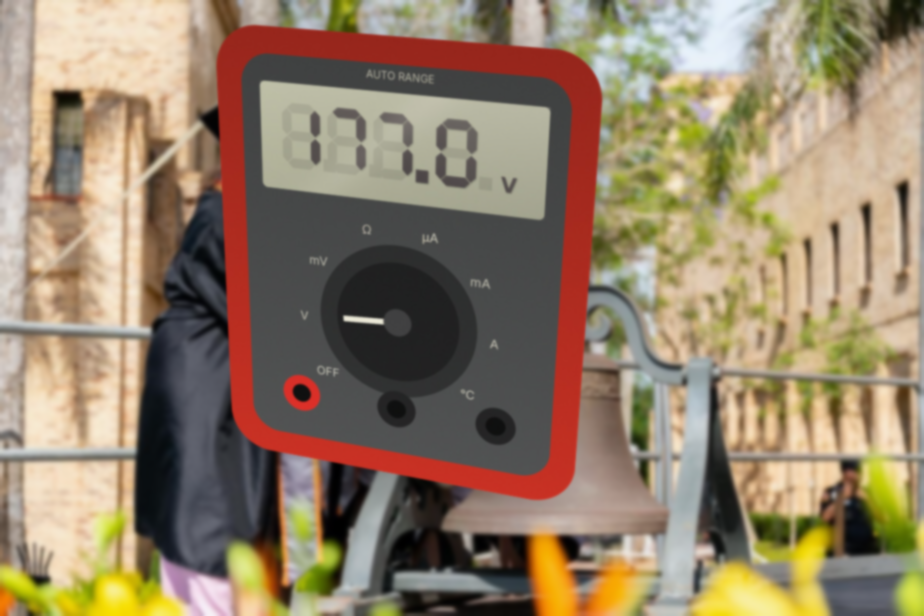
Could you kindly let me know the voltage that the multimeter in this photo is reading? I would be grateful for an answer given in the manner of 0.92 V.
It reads 177.0 V
